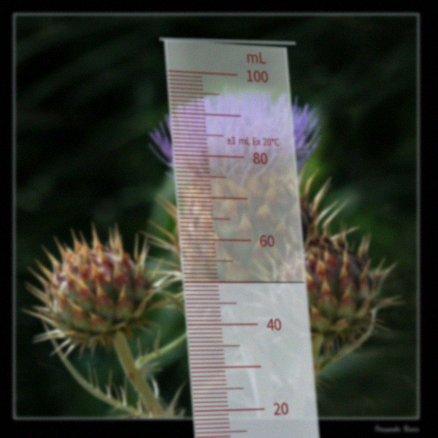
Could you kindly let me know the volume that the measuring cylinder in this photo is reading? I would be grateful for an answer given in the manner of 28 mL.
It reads 50 mL
